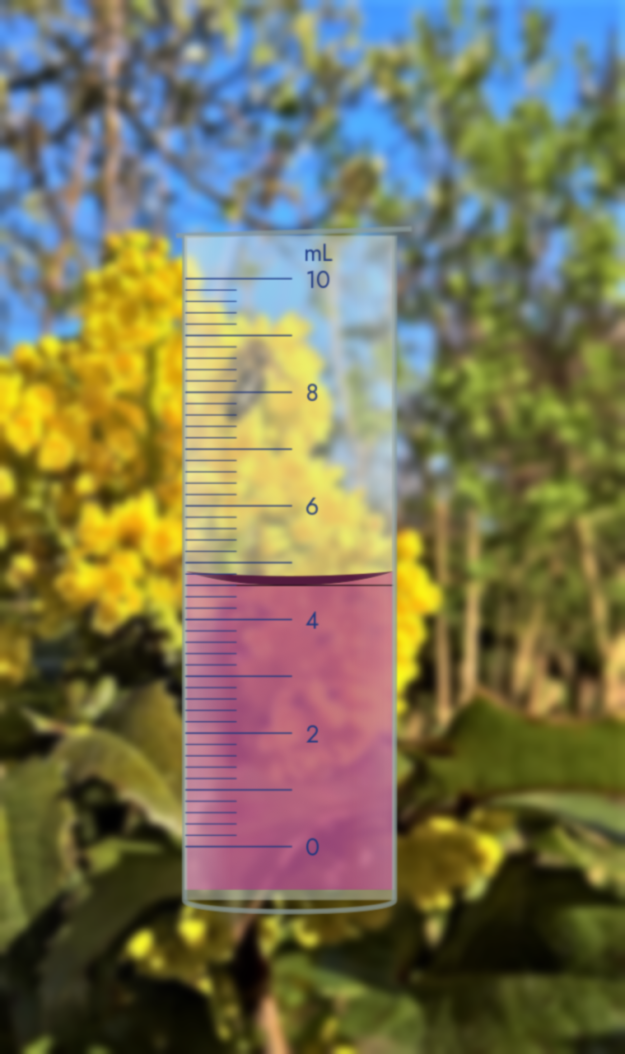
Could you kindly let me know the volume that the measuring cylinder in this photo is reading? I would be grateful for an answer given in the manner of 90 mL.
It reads 4.6 mL
